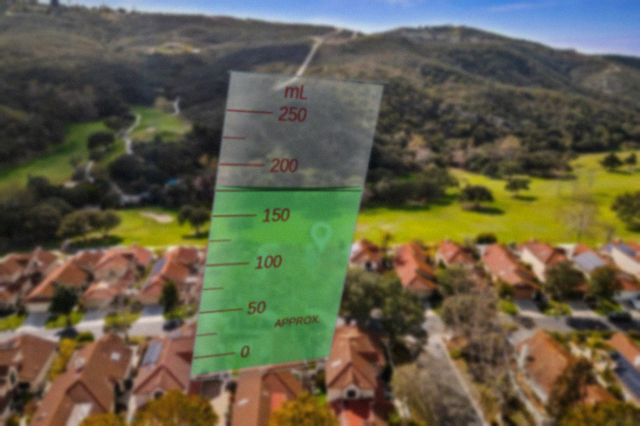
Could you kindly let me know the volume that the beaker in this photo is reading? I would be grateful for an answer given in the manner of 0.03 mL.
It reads 175 mL
